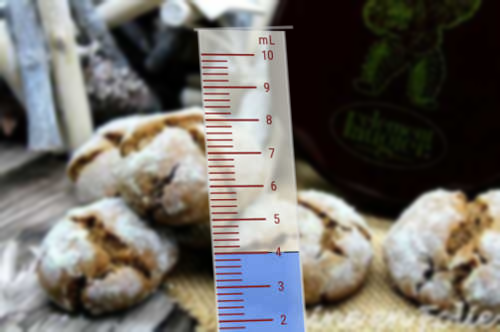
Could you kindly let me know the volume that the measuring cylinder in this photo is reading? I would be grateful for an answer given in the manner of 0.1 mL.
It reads 4 mL
